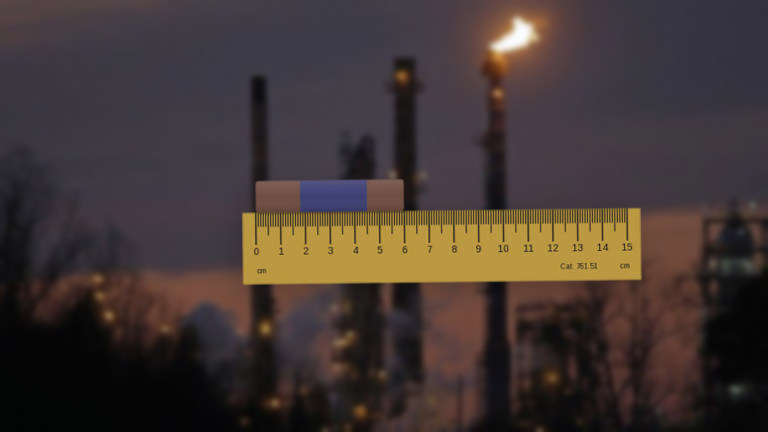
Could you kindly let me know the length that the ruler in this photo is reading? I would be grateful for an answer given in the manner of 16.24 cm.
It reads 6 cm
